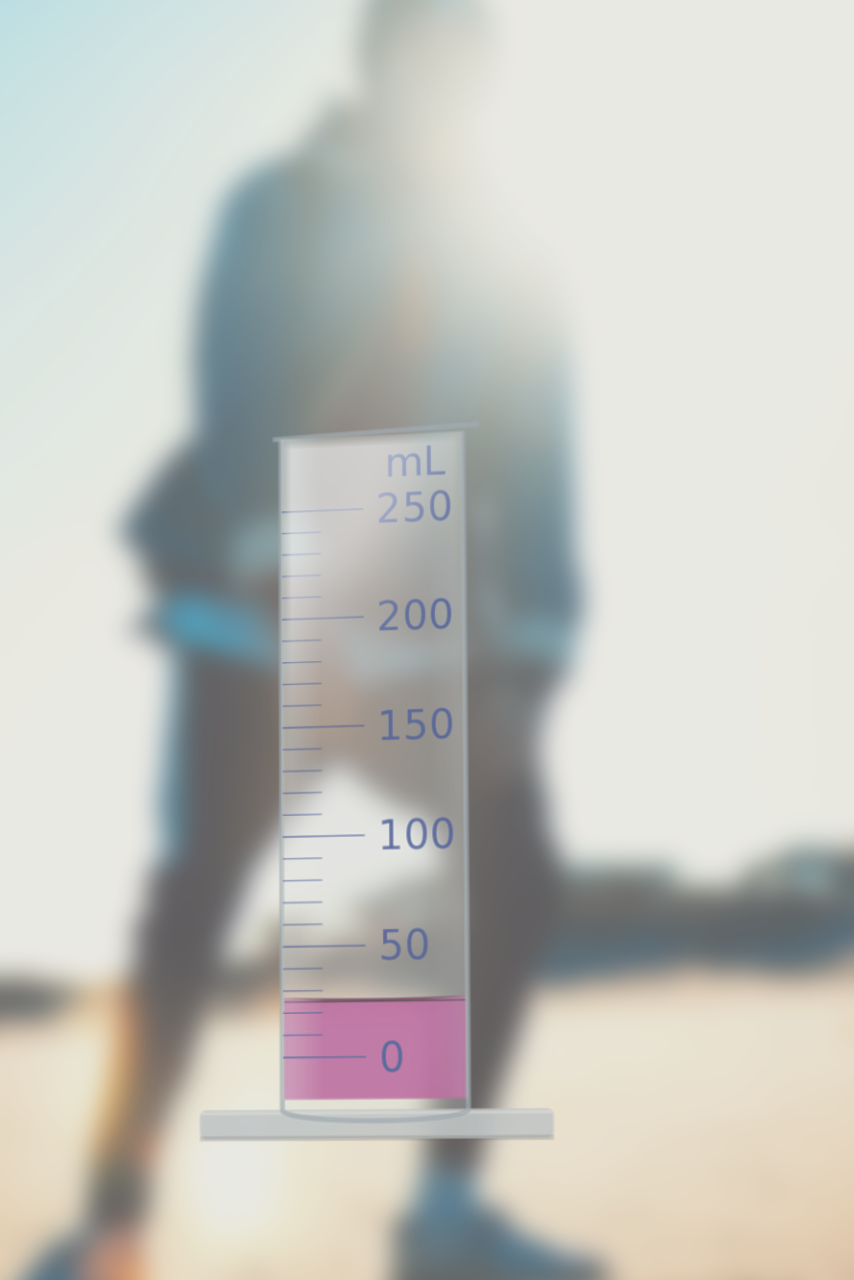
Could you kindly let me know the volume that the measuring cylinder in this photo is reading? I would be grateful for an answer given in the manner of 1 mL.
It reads 25 mL
